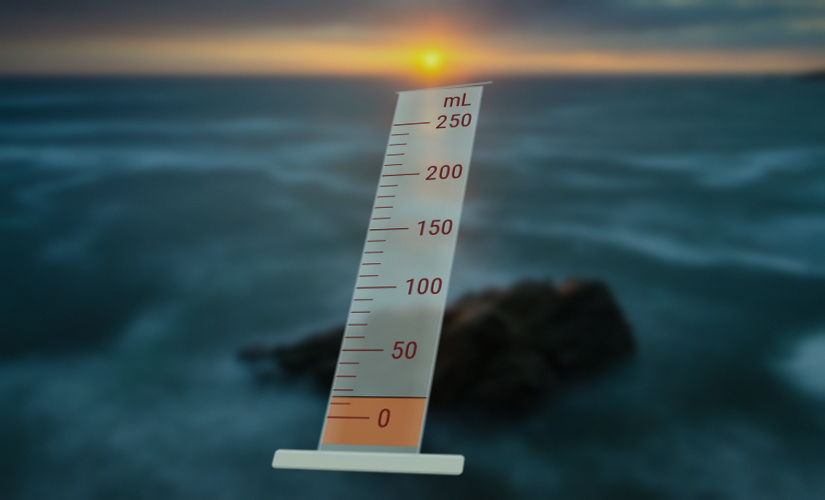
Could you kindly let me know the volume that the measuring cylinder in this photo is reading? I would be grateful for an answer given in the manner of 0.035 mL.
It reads 15 mL
